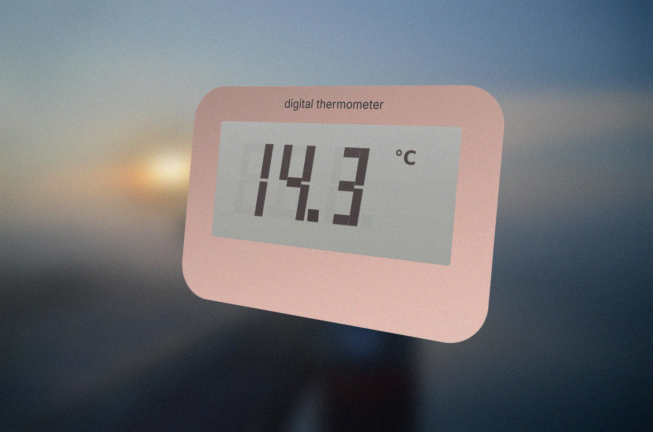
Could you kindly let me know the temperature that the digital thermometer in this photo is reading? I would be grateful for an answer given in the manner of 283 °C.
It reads 14.3 °C
